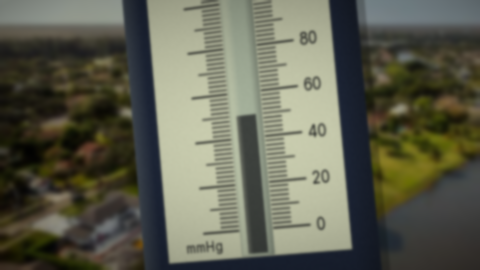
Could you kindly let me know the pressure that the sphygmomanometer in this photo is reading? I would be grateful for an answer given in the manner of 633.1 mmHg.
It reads 50 mmHg
